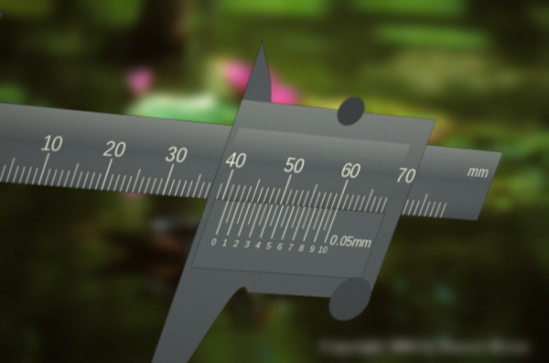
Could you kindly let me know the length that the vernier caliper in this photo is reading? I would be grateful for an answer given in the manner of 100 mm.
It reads 41.0 mm
